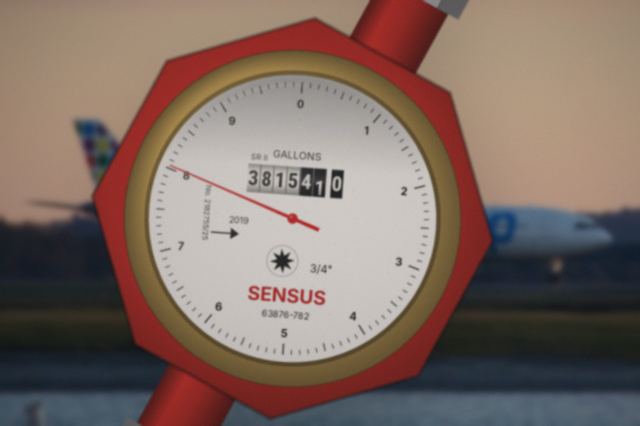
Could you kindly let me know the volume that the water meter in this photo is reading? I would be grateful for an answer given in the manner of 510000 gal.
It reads 3815408.0 gal
